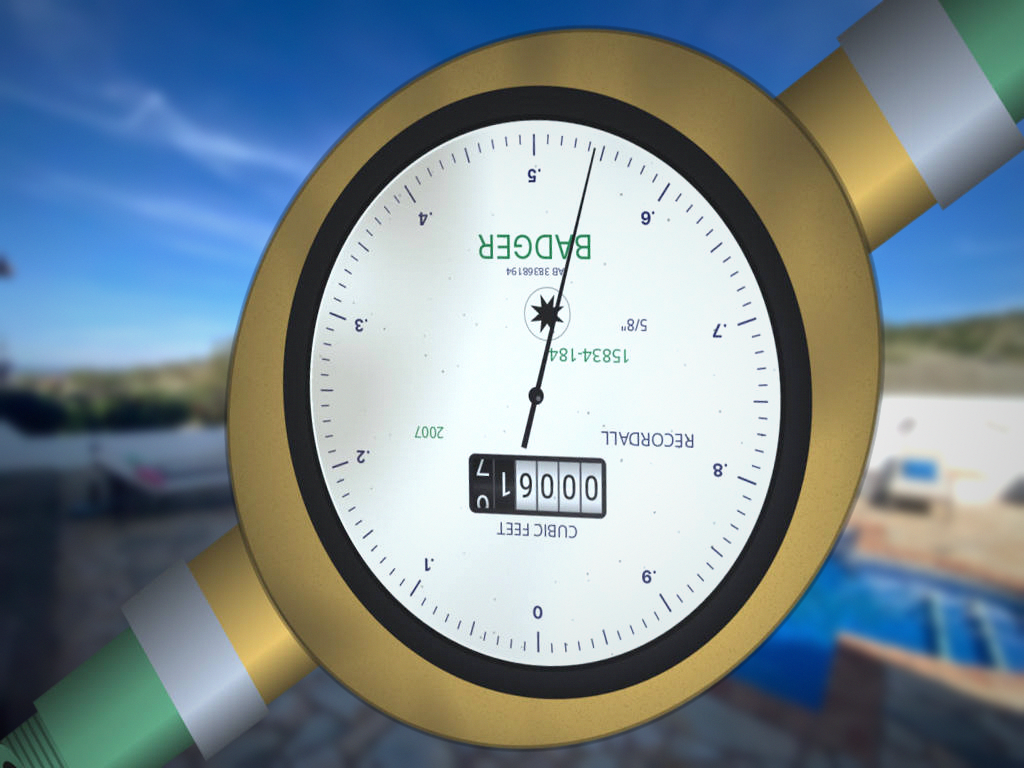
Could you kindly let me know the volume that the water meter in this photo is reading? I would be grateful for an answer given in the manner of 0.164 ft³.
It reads 616.54 ft³
